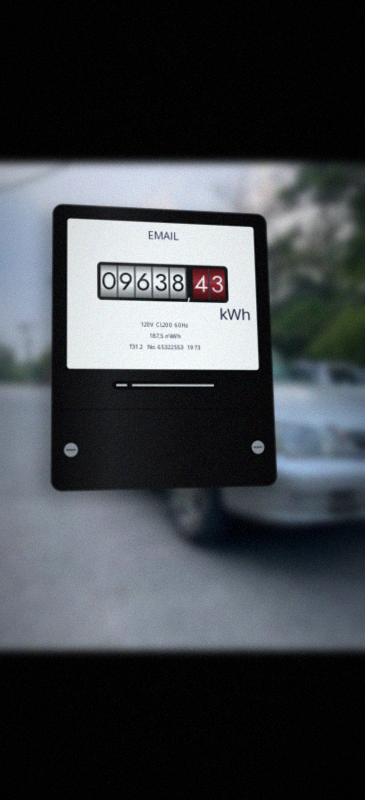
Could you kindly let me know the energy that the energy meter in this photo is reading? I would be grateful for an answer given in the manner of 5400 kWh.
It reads 9638.43 kWh
